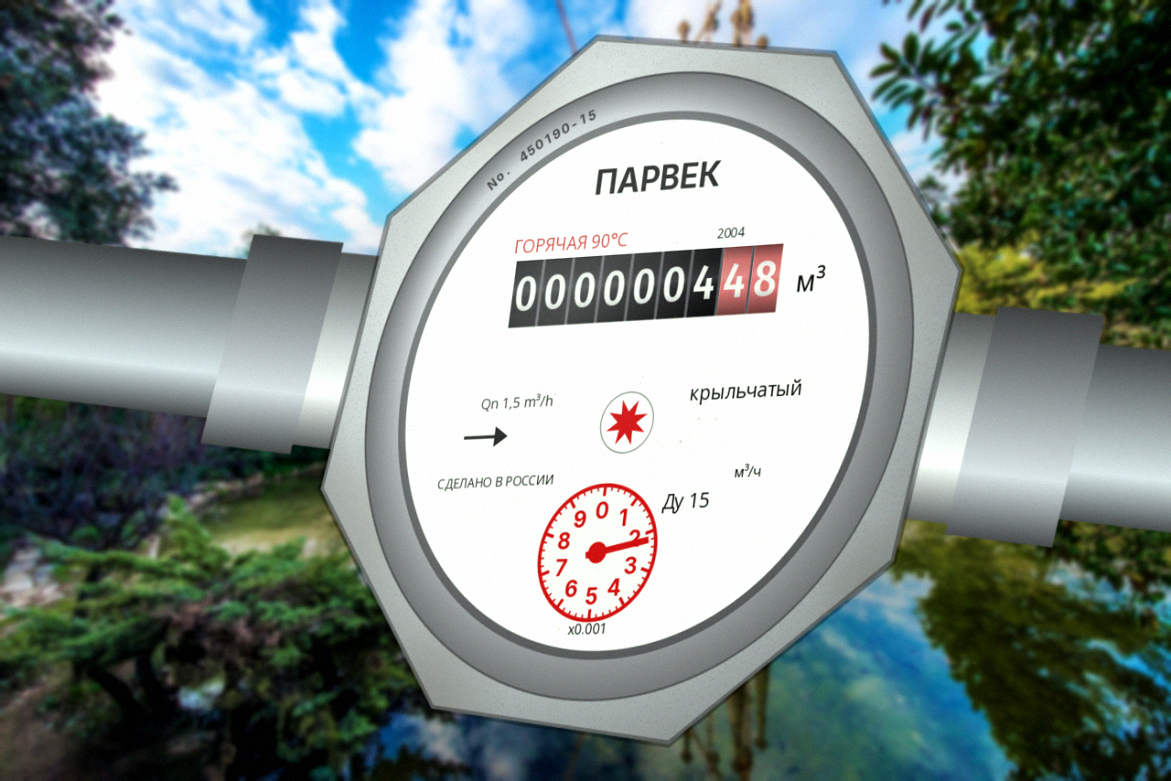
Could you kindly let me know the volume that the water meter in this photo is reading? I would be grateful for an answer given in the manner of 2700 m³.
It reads 4.482 m³
